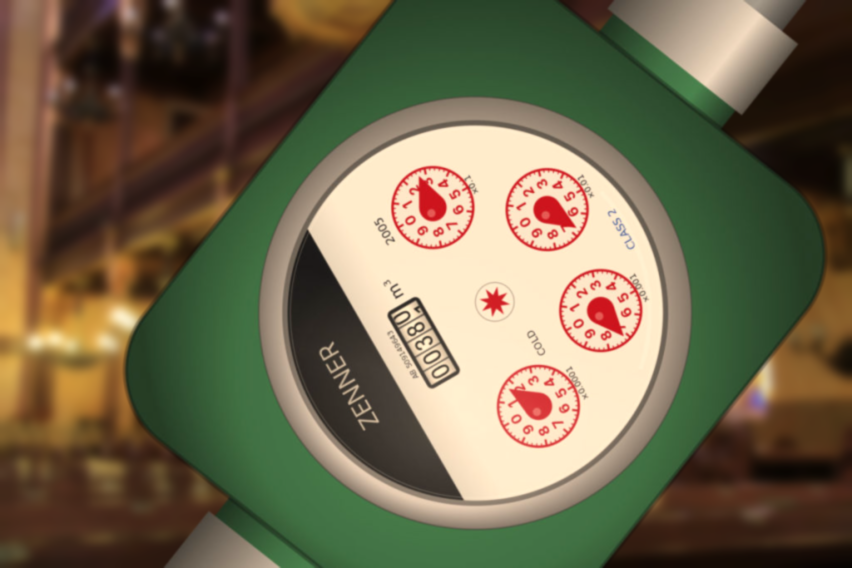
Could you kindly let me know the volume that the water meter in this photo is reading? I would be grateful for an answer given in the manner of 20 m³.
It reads 380.2671 m³
